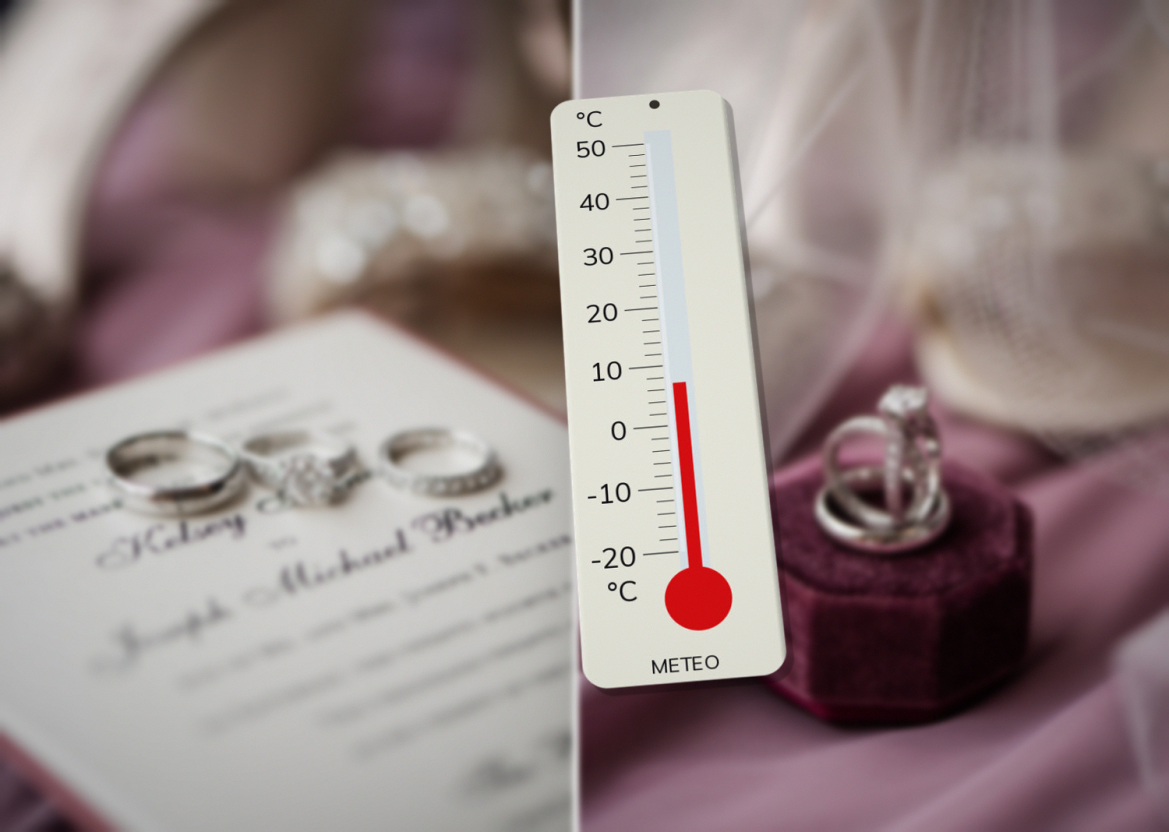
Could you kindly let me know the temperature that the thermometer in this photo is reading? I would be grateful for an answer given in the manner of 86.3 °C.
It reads 7 °C
